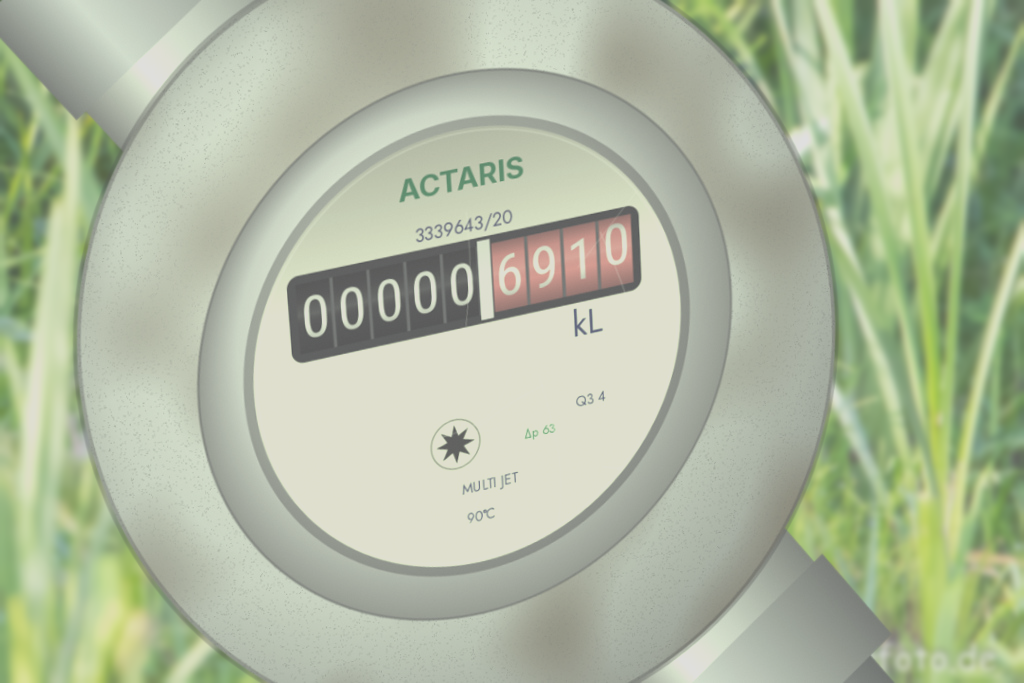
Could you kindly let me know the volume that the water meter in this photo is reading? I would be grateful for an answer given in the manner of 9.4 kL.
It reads 0.6910 kL
